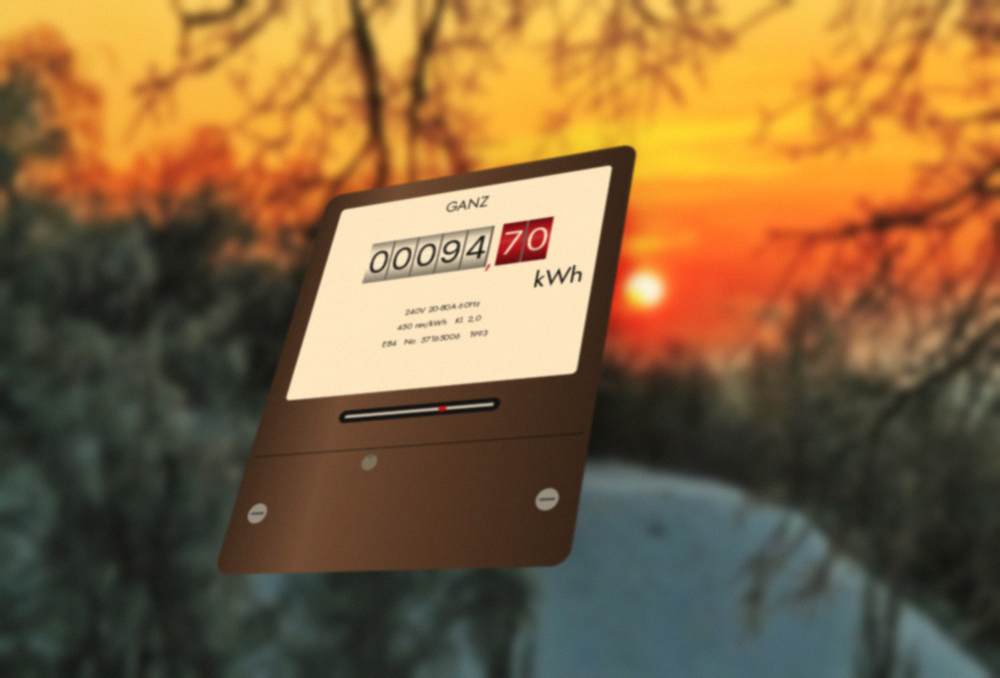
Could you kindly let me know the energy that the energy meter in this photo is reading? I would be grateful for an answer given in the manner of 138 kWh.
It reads 94.70 kWh
